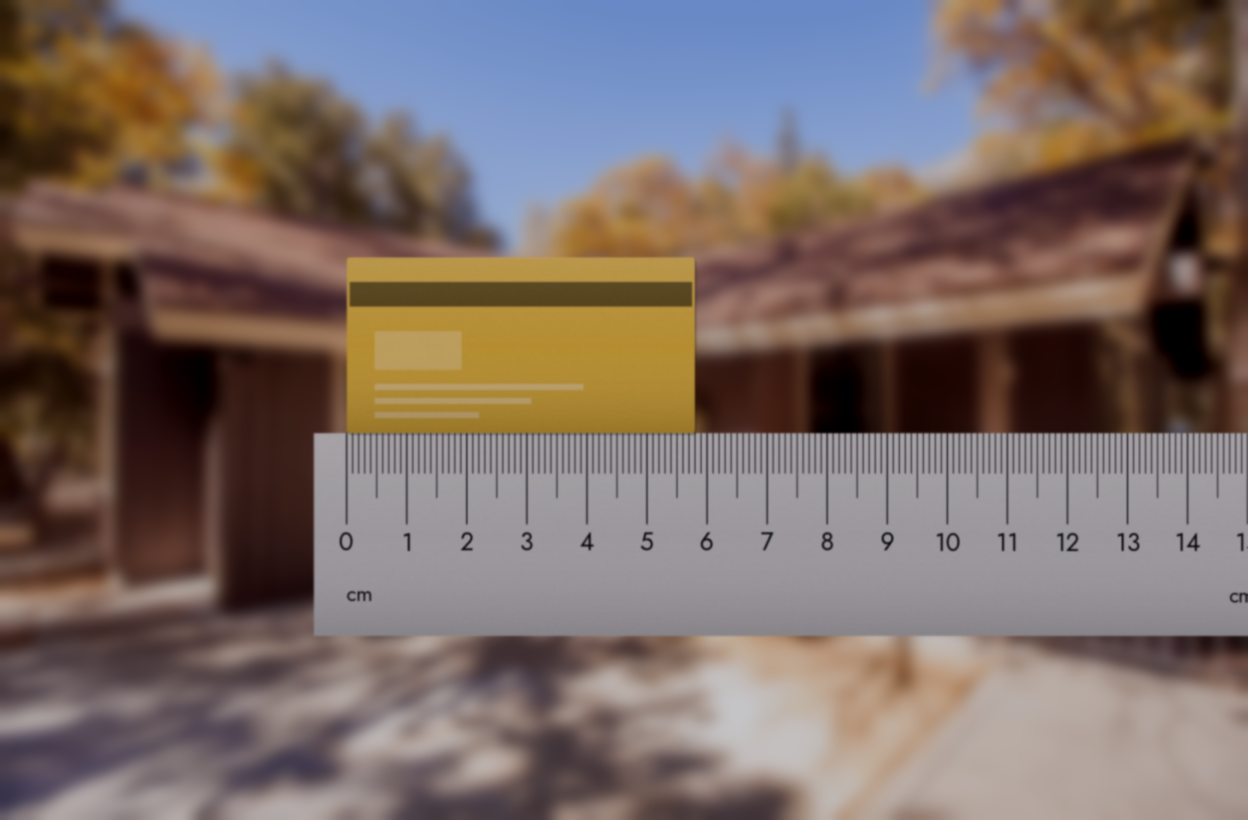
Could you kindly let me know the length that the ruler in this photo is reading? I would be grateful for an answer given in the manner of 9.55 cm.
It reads 5.8 cm
